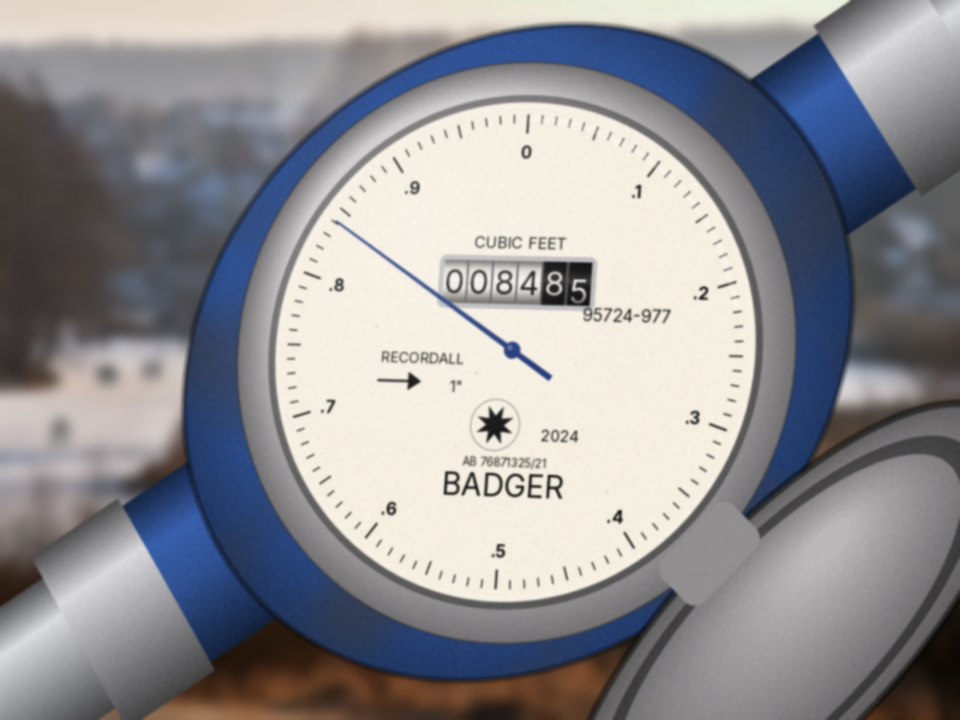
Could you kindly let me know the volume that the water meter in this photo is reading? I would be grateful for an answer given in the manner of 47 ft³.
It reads 8484.84 ft³
